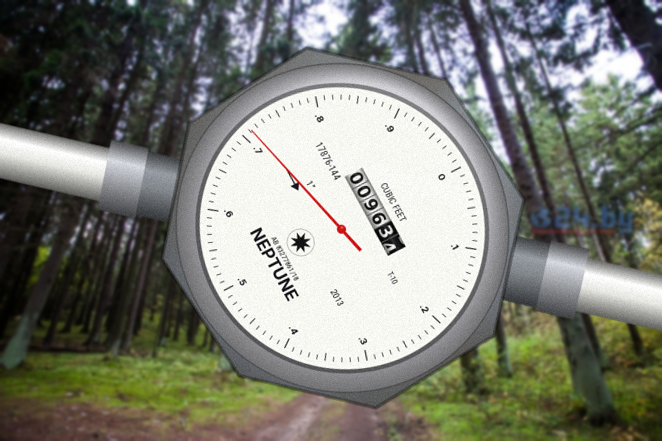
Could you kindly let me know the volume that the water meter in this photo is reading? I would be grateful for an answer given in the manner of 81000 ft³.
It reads 9633.71 ft³
